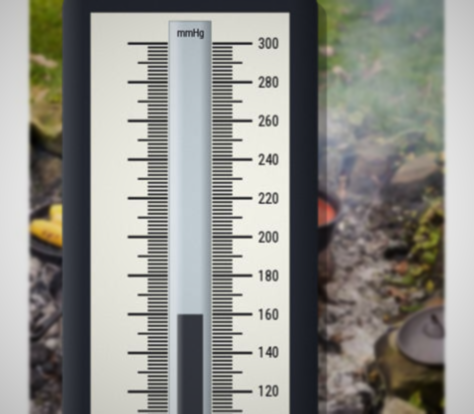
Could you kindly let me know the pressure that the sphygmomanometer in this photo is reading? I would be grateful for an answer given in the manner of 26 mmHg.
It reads 160 mmHg
